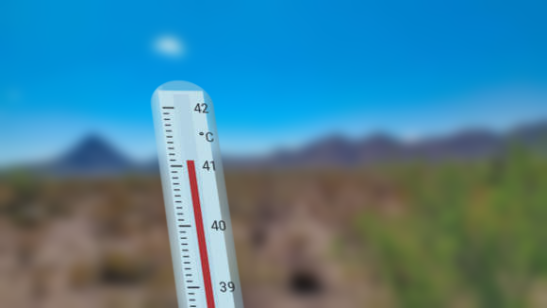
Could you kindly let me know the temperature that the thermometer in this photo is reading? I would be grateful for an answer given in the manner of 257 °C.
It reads 41.1 °C
